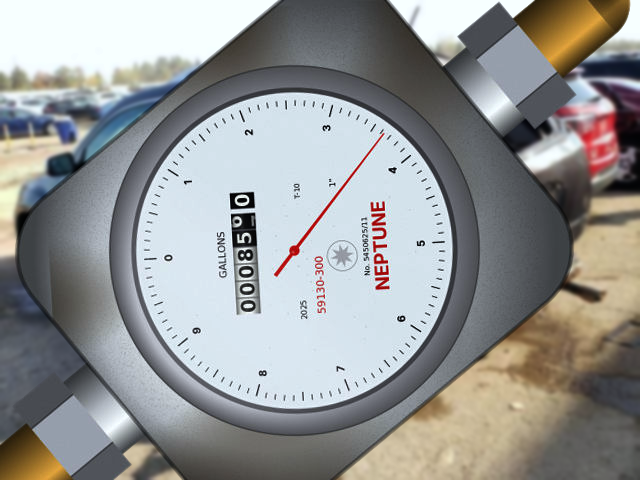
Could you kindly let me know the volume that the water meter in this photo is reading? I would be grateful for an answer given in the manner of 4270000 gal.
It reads 8563.6 gal
